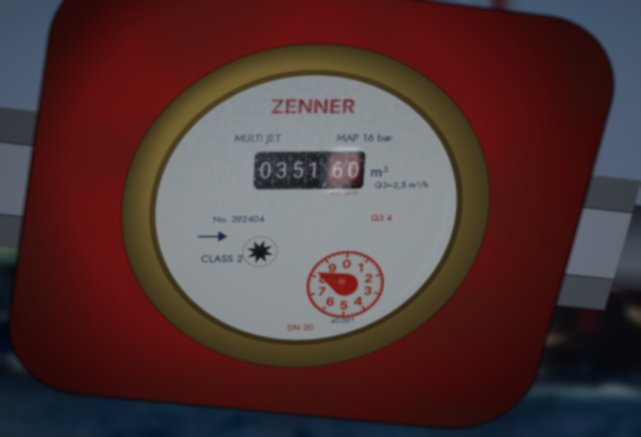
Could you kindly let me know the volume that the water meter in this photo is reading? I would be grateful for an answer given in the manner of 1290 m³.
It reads 351.608 m³
